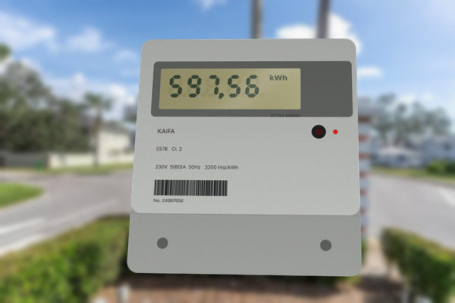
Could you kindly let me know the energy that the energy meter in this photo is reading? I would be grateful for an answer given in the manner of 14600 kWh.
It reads 597.56 kWh
